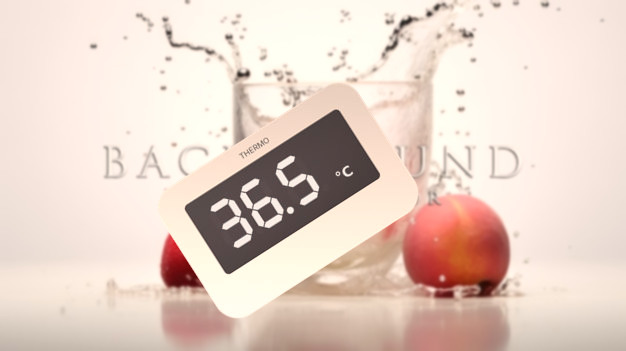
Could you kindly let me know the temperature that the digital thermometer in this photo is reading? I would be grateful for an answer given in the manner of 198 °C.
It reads 36.5 °C
